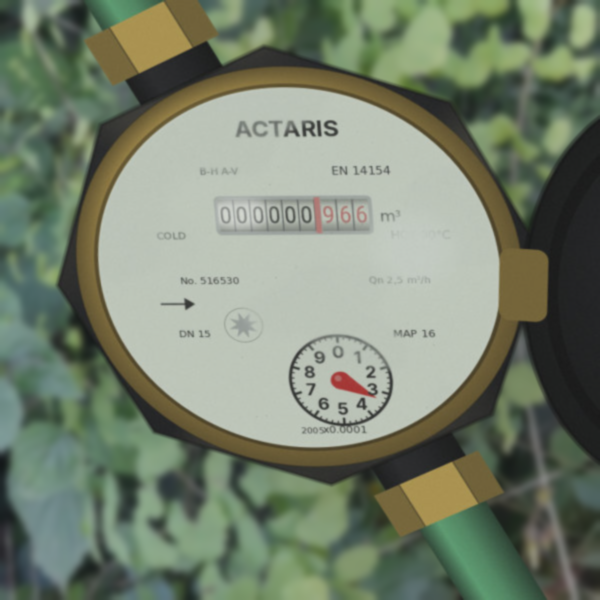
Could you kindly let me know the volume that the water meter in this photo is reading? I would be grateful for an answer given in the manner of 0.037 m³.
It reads 0.9663 m³
